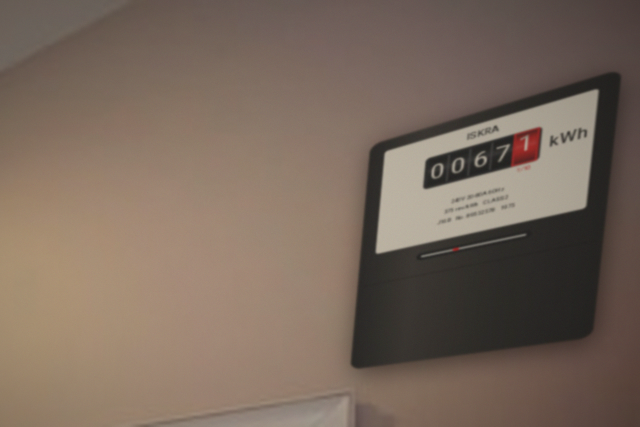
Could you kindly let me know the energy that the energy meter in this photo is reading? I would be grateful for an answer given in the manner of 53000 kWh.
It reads 67.1 kWh
